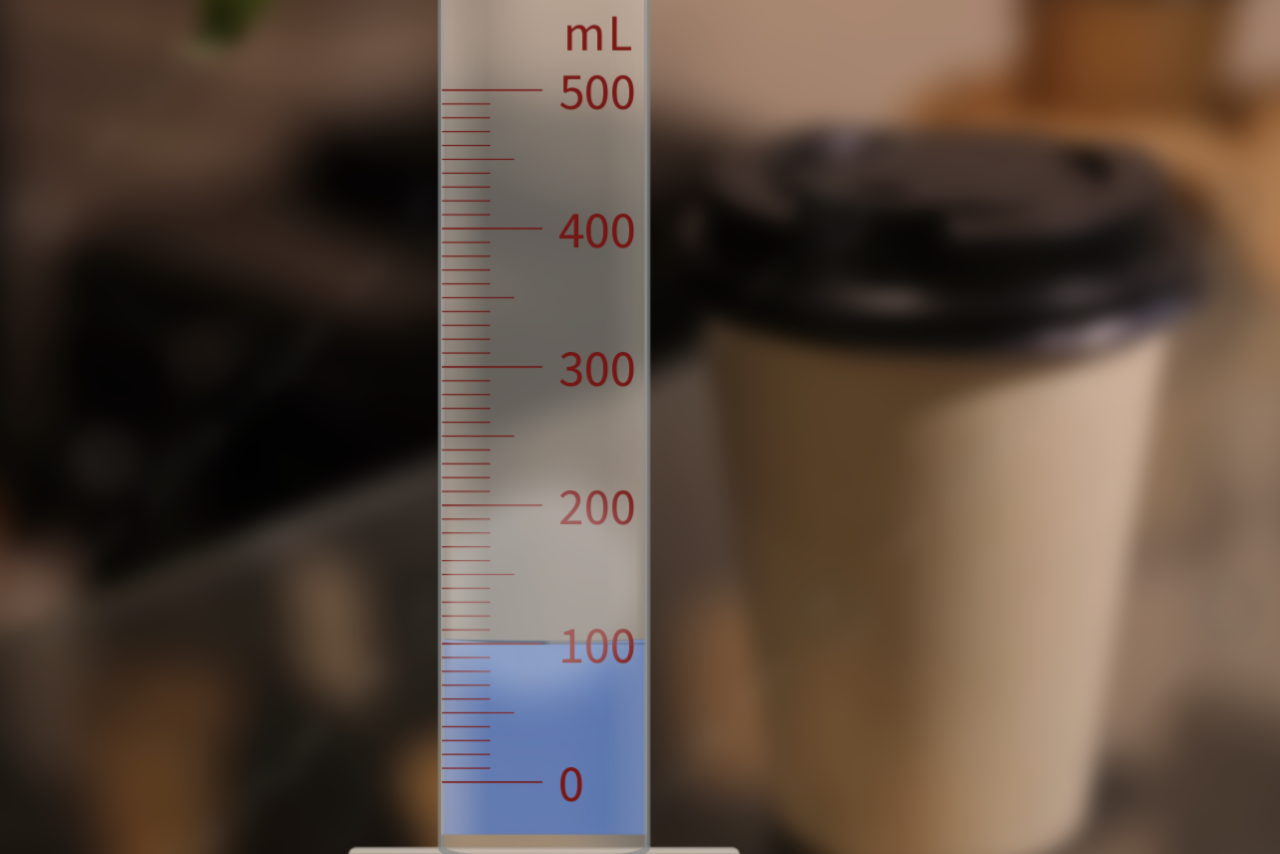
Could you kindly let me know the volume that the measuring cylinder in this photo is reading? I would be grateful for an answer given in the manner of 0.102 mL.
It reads 100 mL
